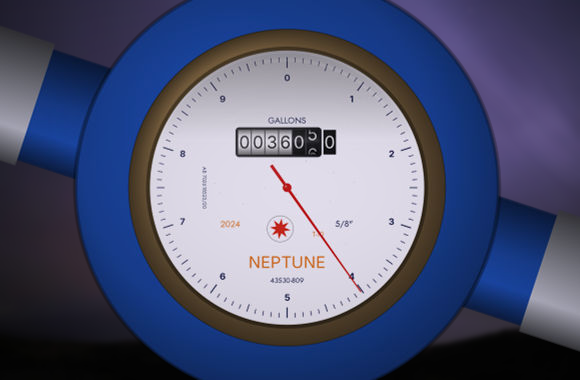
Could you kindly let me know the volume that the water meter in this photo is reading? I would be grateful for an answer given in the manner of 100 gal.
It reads 36054.0 gal
